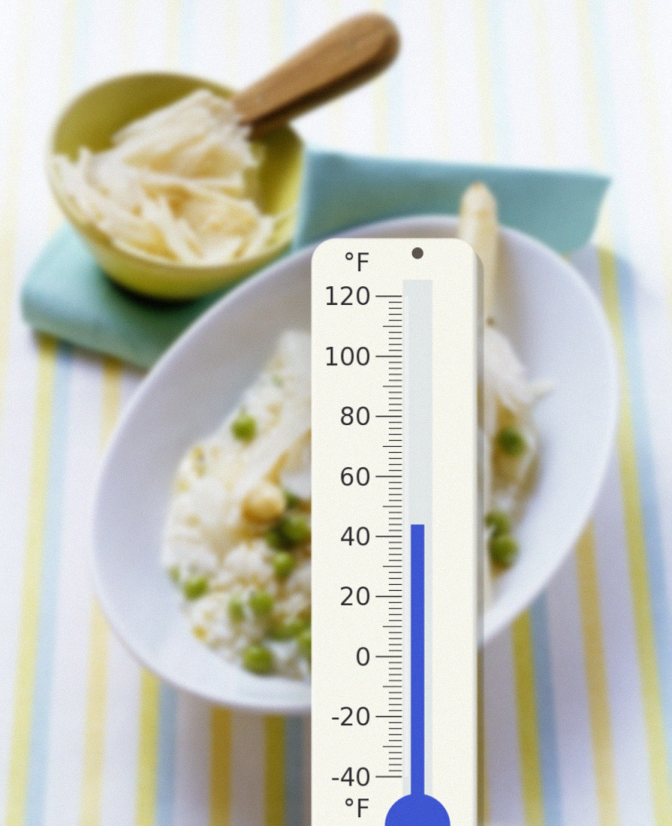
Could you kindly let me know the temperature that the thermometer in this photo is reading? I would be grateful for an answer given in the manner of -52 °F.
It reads 44 °F
